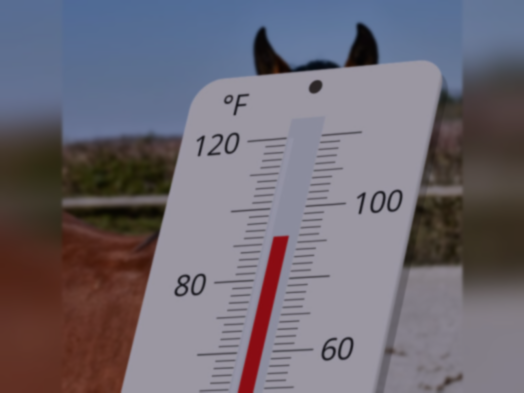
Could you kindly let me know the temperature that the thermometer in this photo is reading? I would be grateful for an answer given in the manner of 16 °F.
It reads 92 °F
